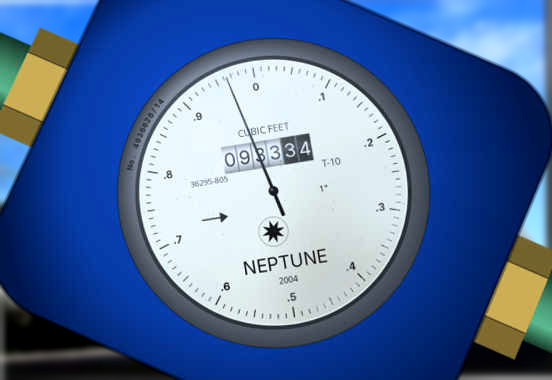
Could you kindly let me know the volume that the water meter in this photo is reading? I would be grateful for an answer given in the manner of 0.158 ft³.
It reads 93333.96 ft³
